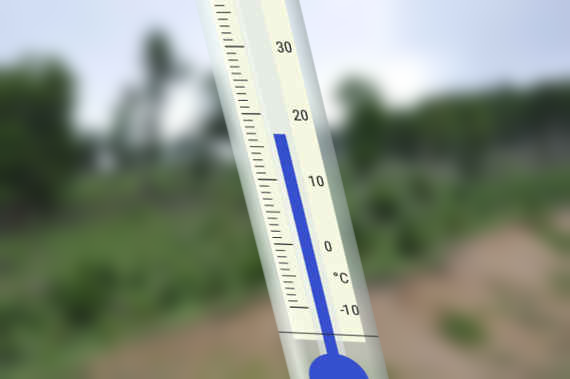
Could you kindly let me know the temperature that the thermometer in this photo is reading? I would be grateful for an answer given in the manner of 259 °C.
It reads 17 °C
